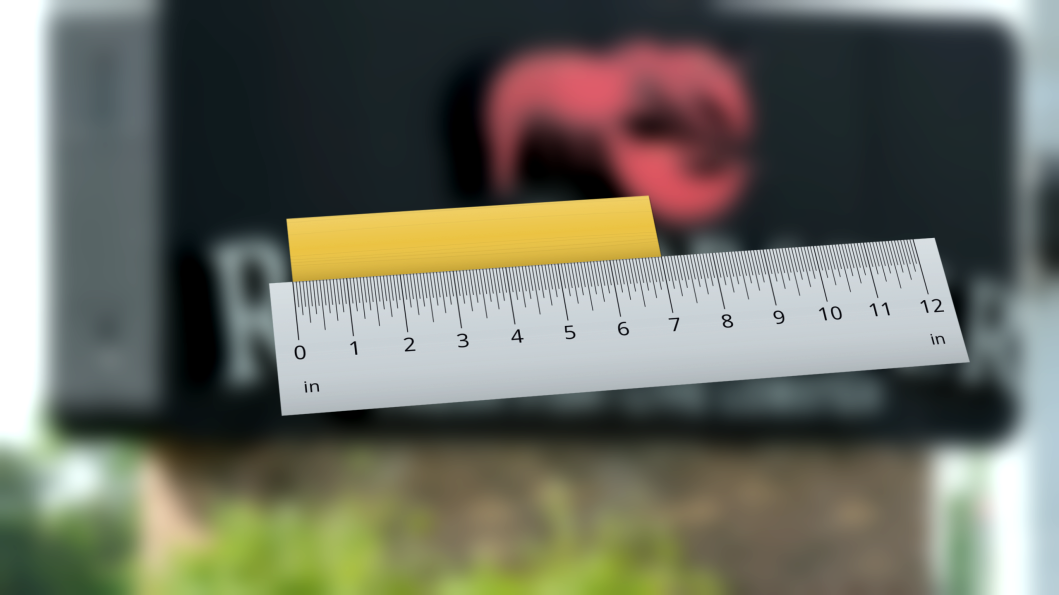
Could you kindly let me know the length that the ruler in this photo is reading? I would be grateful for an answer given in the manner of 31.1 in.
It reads 7 in
